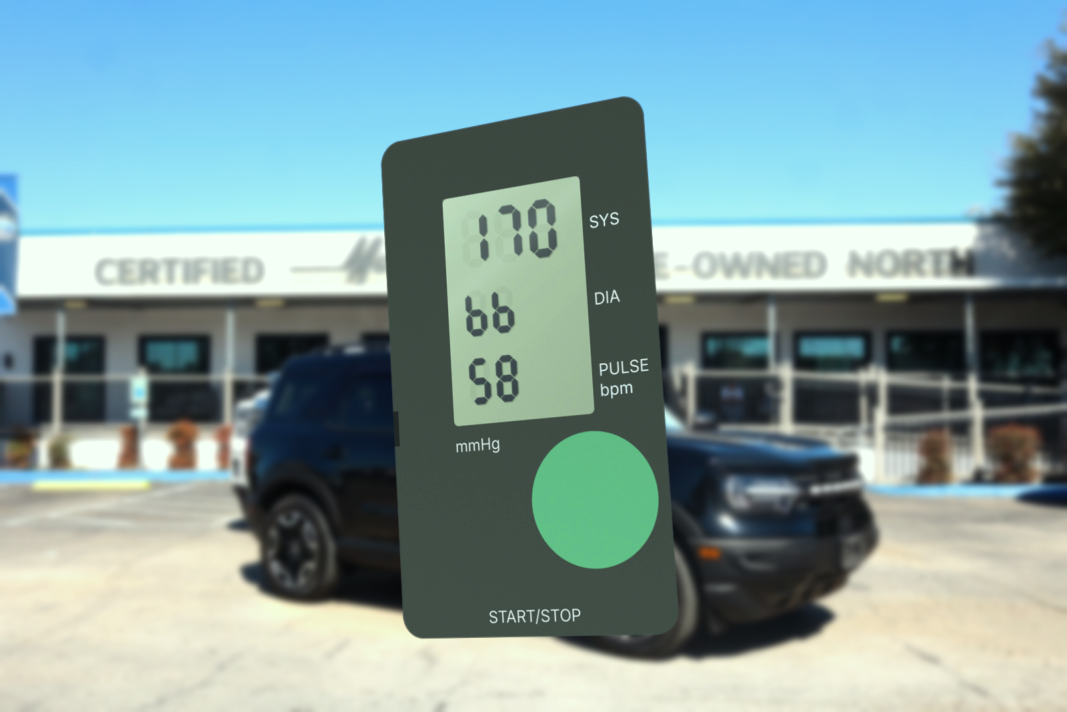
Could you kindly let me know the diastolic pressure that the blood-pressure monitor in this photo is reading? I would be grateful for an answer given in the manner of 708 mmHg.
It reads 66 mmHg
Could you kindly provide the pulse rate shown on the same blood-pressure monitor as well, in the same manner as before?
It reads 58 bpm
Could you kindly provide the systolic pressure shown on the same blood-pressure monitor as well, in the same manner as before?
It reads 170 mmHg
